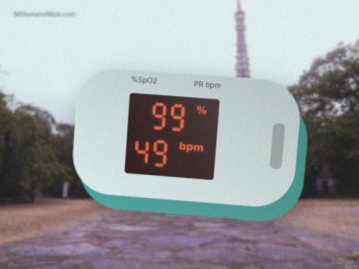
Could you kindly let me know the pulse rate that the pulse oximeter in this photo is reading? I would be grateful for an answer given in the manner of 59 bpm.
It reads 49 bpm
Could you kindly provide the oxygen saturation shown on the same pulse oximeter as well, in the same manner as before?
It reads 99 %
